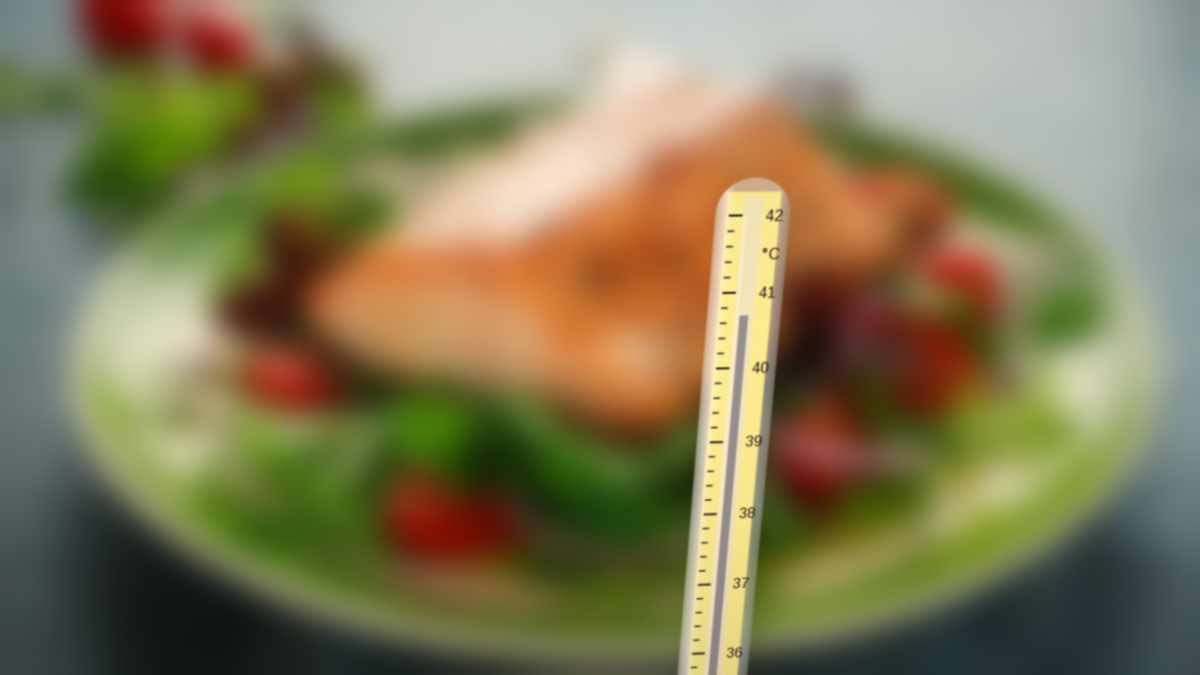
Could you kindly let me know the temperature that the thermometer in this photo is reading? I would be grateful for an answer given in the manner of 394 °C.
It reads 40.7 °C
